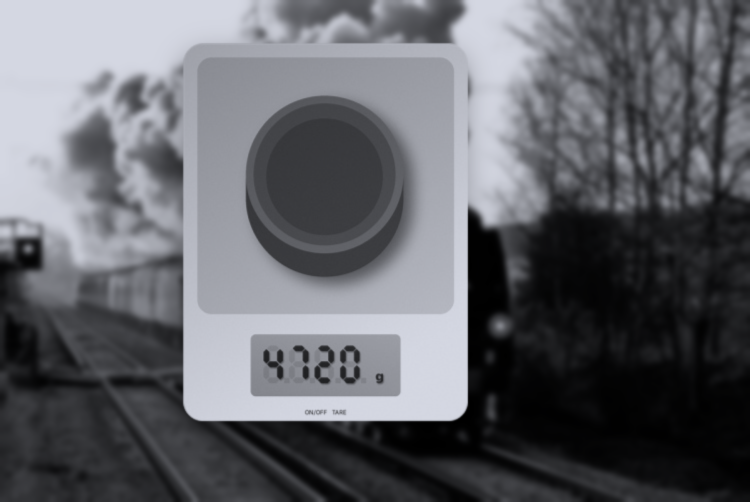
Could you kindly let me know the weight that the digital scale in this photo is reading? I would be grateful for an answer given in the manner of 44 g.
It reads 4720 g
